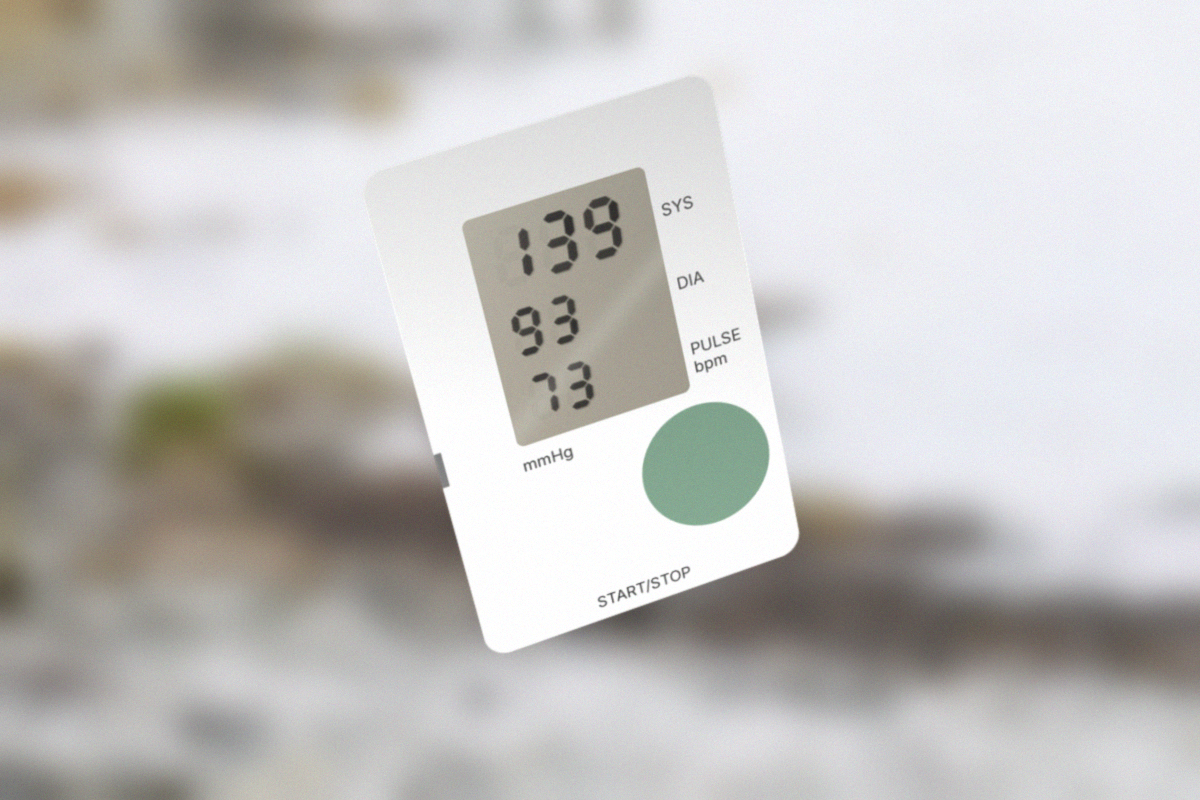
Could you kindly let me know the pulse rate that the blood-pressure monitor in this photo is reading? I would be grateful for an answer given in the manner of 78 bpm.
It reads 73 bpm
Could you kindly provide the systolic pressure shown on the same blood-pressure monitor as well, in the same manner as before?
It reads 139 mmHg
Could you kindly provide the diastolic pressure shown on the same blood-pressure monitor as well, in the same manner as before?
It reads 93 mmHg
